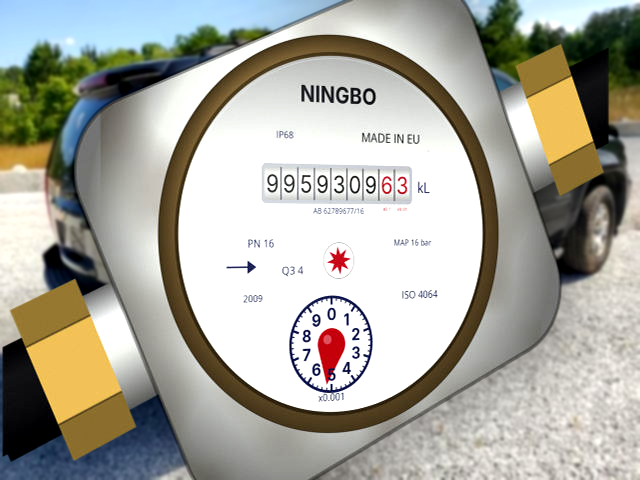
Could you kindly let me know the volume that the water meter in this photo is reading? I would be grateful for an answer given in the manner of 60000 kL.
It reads 9959309.635 kL
